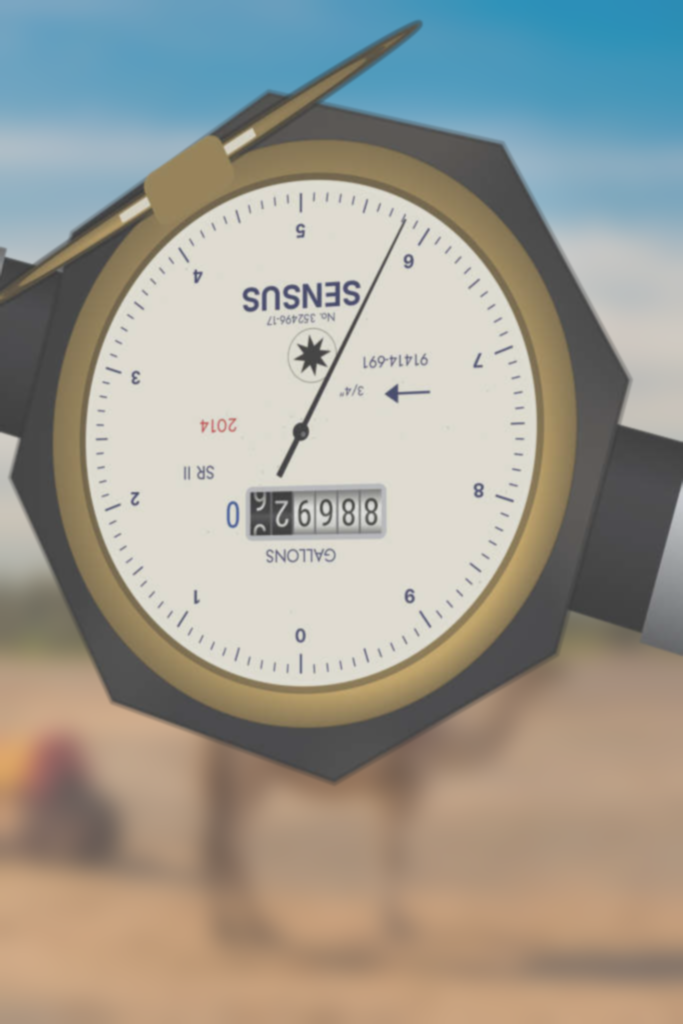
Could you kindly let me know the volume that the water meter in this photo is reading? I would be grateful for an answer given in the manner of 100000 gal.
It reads 8869255.8 gal
